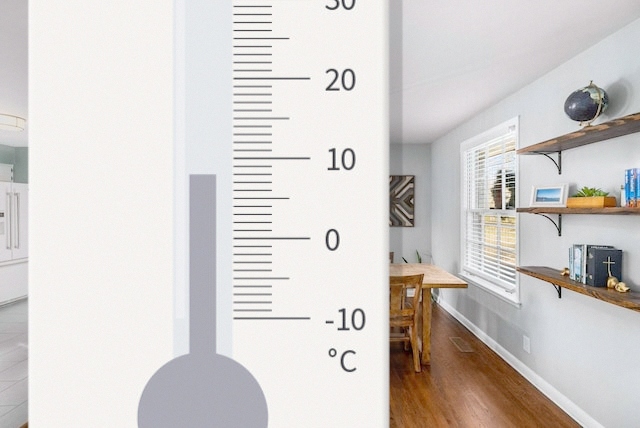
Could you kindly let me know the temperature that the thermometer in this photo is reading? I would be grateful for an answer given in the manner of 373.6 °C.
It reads 8 °C
